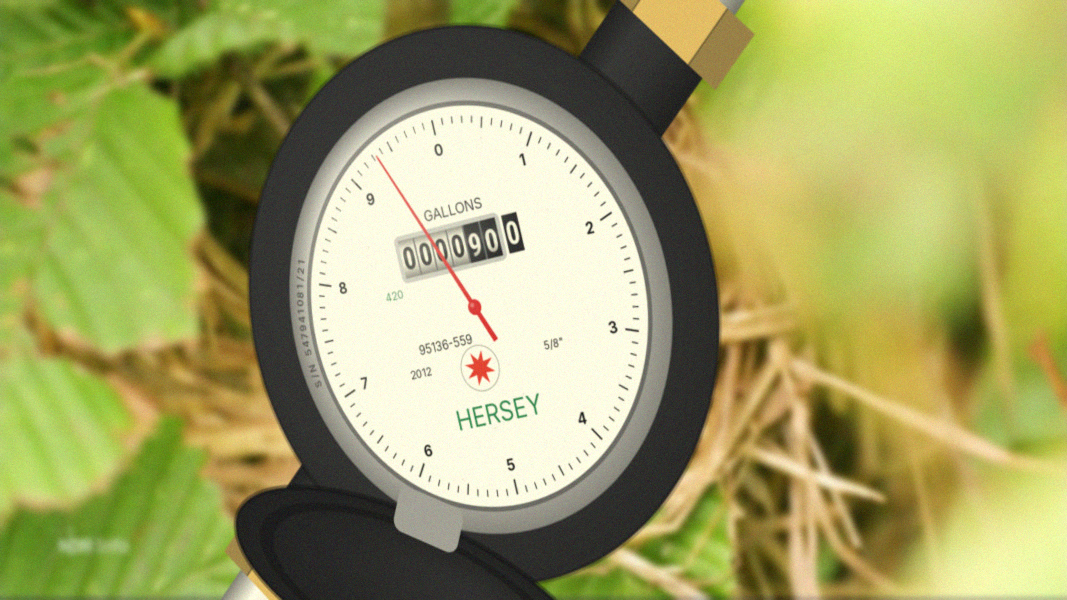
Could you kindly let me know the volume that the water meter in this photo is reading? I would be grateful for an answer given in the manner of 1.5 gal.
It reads 899.3 gal
